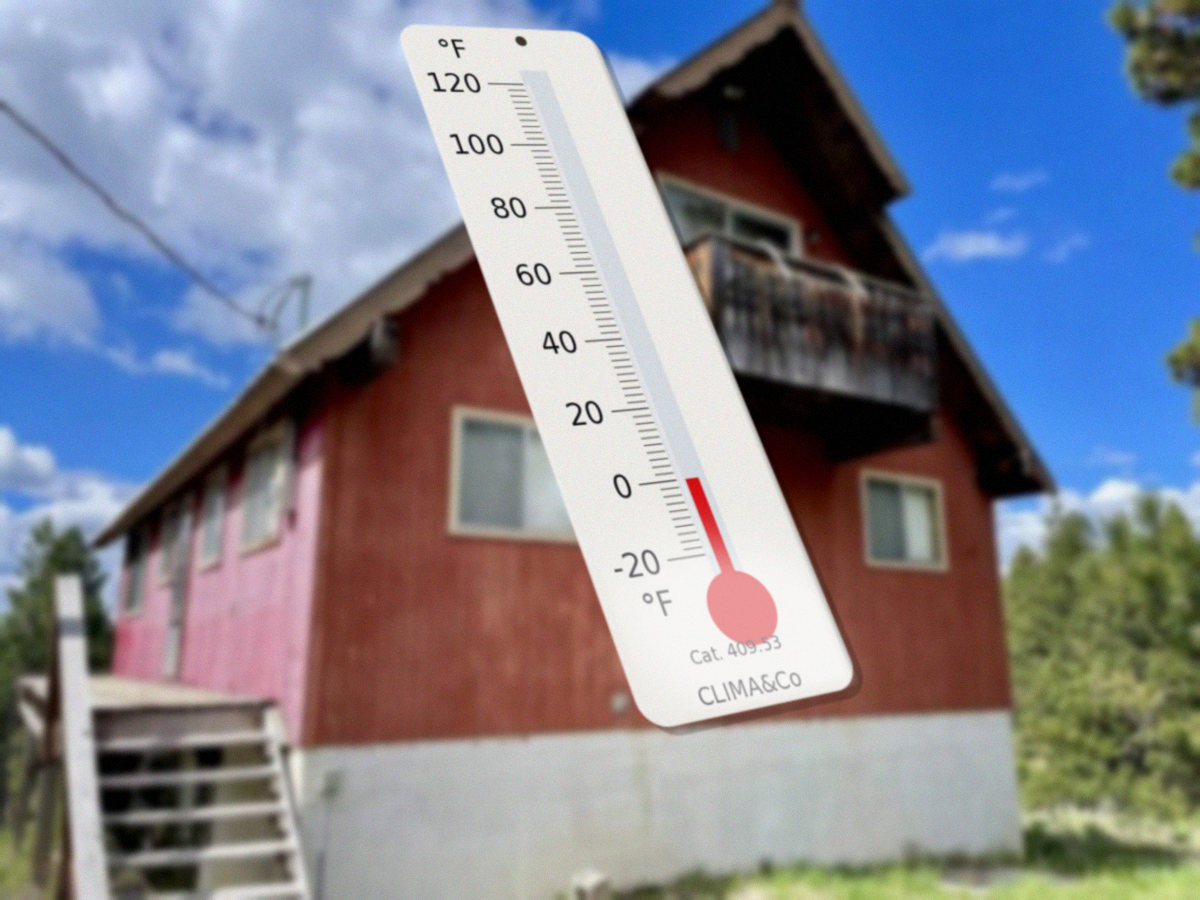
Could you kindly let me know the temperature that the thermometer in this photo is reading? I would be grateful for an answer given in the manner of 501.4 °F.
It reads 0 °F
